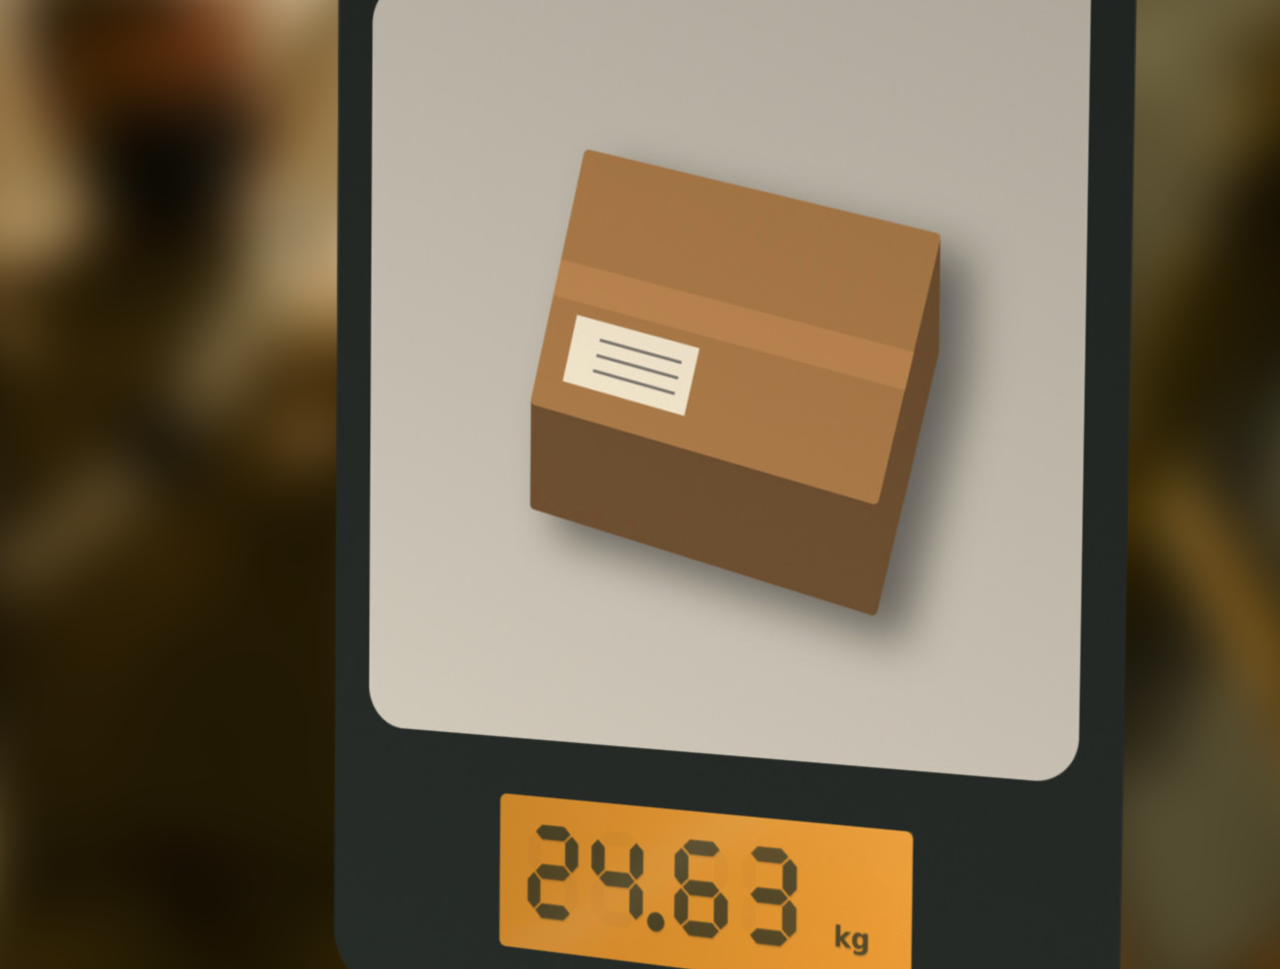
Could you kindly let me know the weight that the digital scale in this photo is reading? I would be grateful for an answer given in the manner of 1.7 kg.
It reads 24.63 kg
